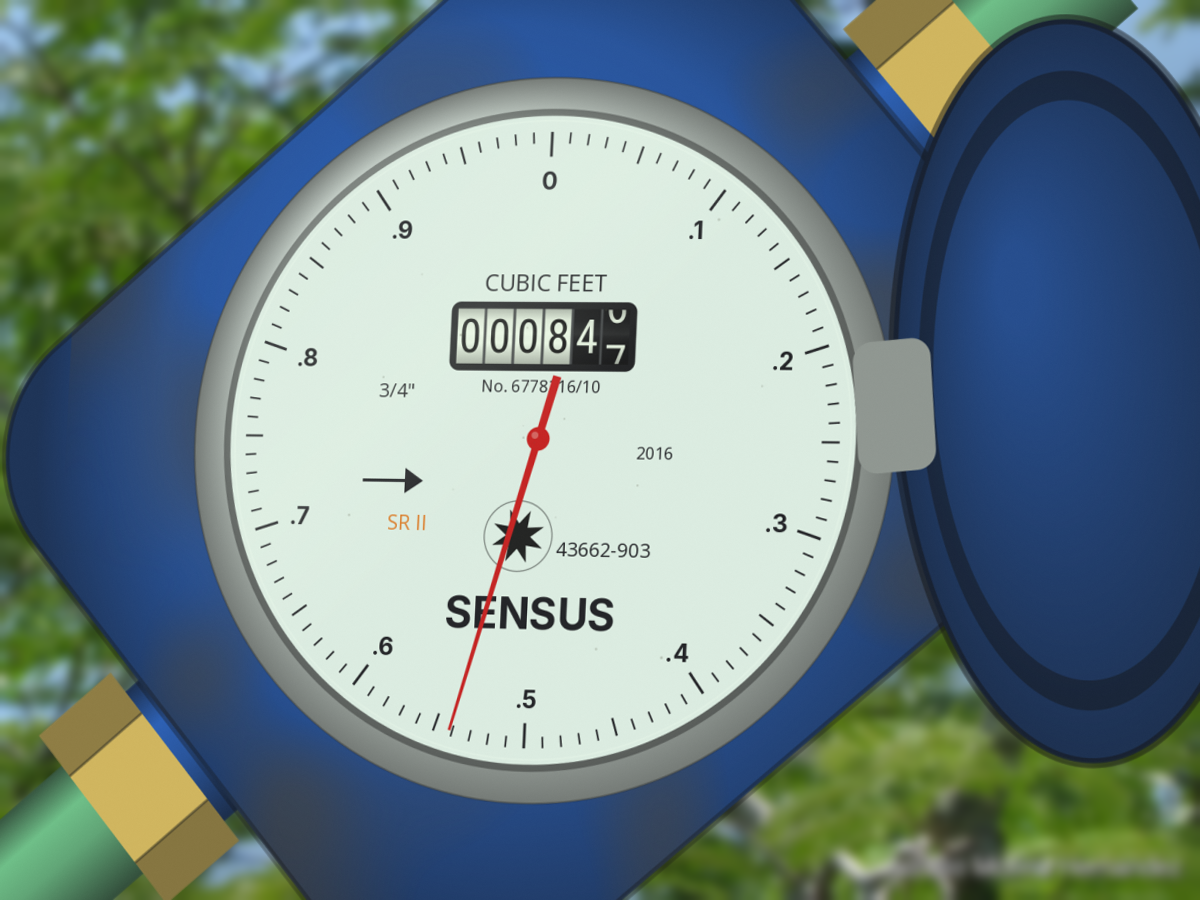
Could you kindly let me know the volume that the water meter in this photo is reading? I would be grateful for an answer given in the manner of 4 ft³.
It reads 846.54 ft³
